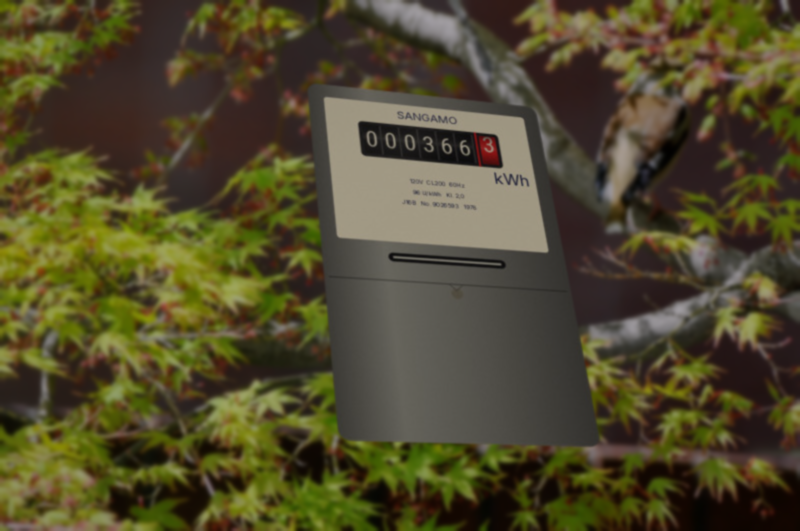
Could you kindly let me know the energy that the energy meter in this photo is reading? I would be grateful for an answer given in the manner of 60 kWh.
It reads 366.3 kWh
